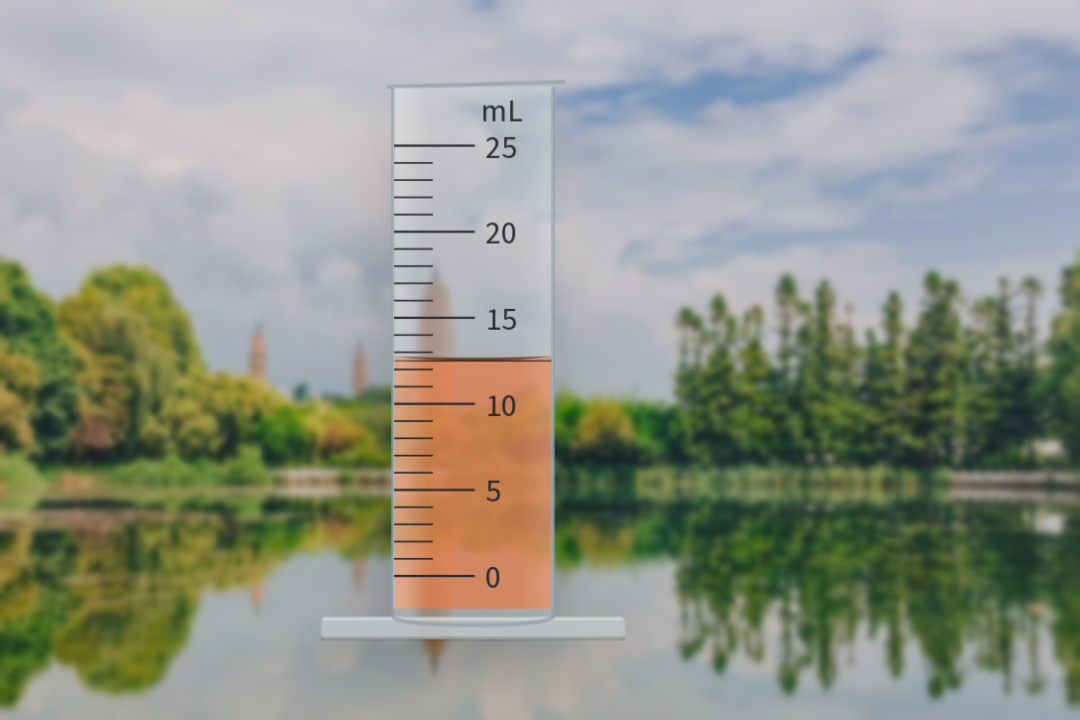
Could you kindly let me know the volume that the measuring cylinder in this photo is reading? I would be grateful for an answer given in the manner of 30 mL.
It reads 12.5 mL
